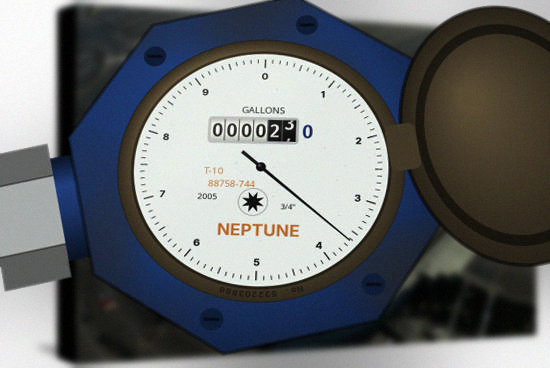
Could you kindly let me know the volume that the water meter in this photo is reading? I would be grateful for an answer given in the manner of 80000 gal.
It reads 233.6 gal
